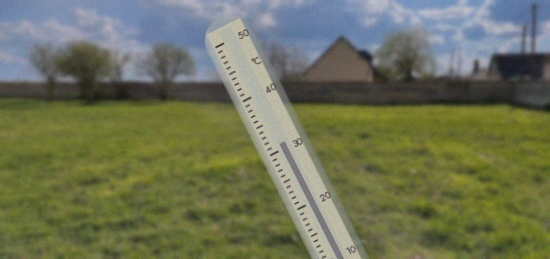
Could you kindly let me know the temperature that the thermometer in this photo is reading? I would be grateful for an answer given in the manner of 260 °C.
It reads 31 °C
